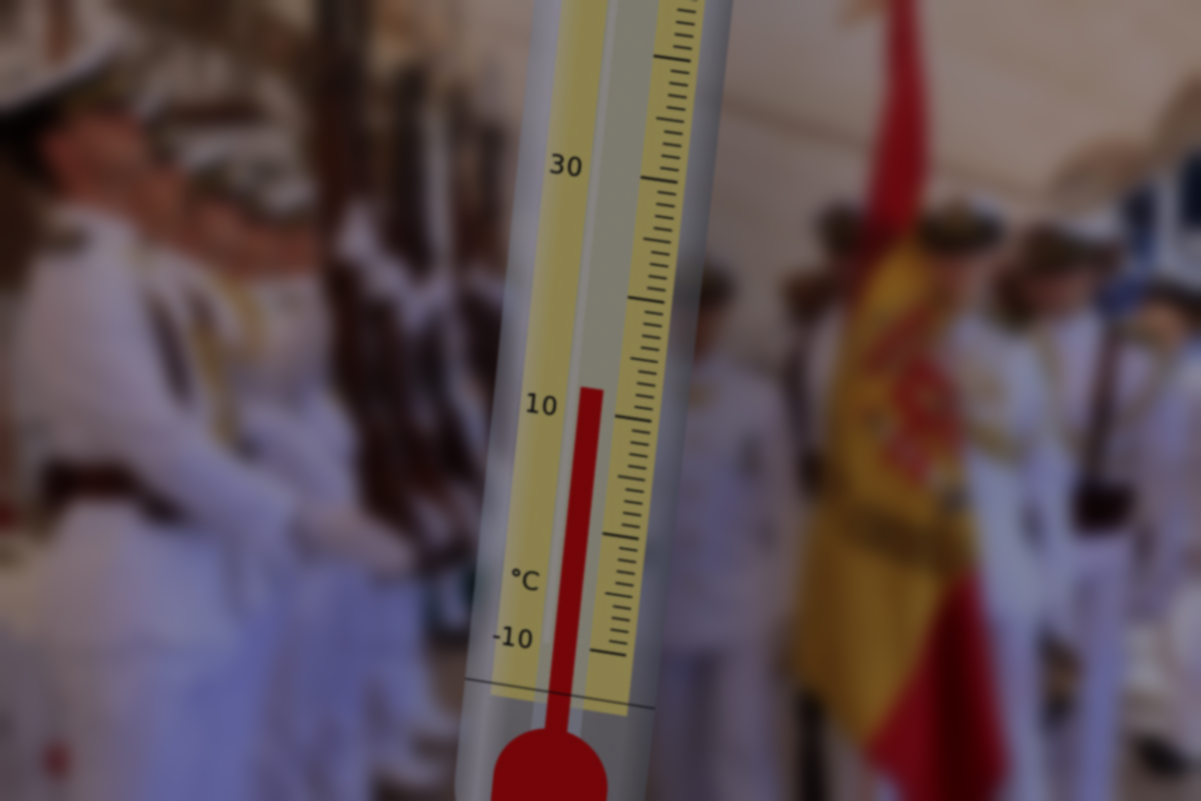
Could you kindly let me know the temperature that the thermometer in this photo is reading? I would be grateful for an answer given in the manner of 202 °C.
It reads 12 °C
